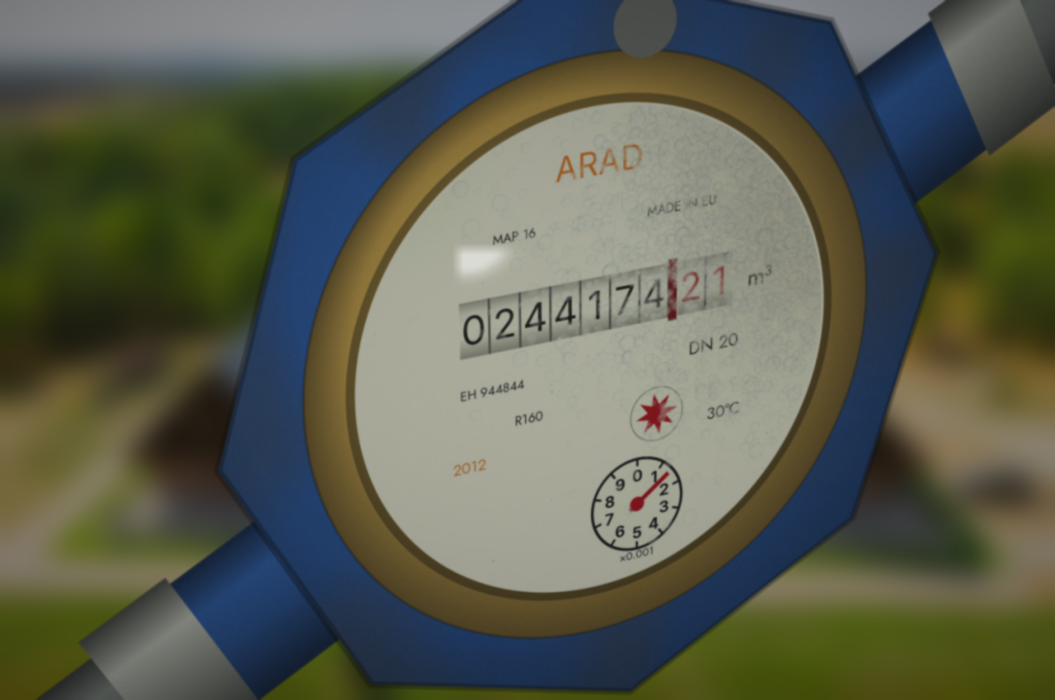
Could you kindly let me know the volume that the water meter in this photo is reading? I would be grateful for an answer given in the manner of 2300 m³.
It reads 244174.211 m³
